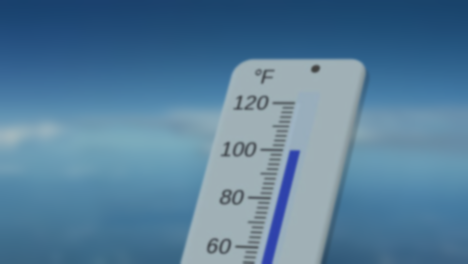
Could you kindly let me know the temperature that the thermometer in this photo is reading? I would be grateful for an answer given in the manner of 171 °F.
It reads 100 °F
